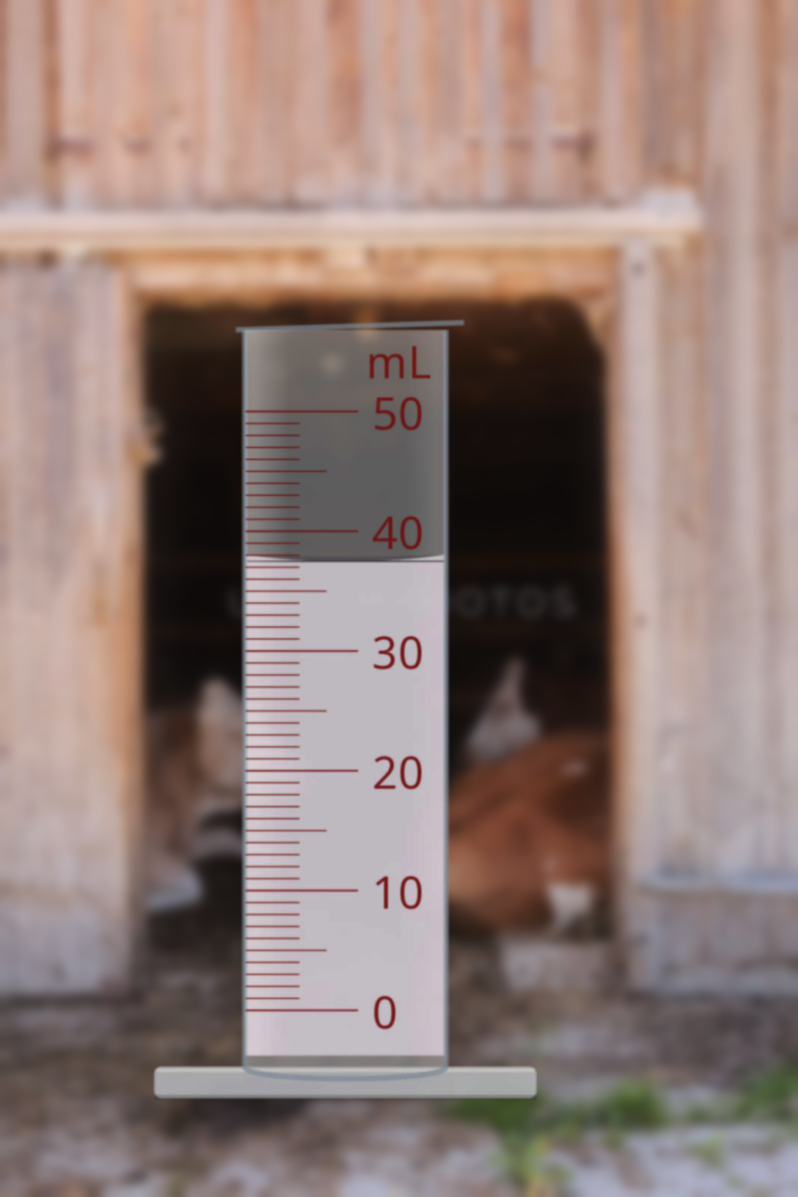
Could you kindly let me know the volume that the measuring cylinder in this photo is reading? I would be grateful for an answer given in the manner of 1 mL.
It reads 37.5 mL
